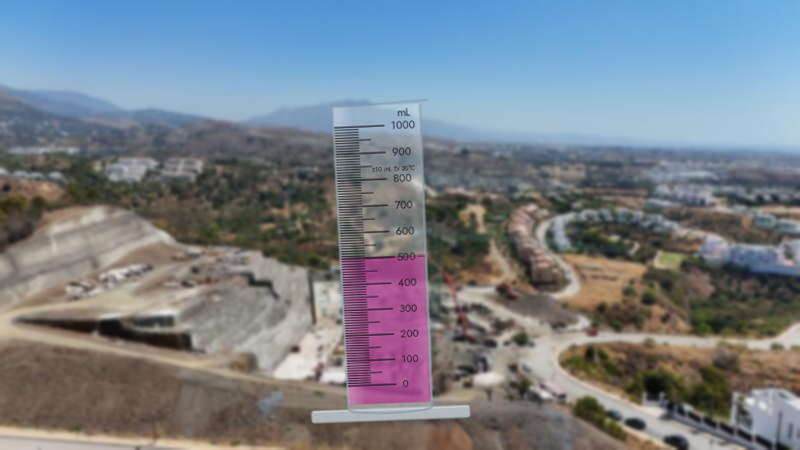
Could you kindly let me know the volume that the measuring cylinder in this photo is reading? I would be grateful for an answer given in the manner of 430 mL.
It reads 500 mL
